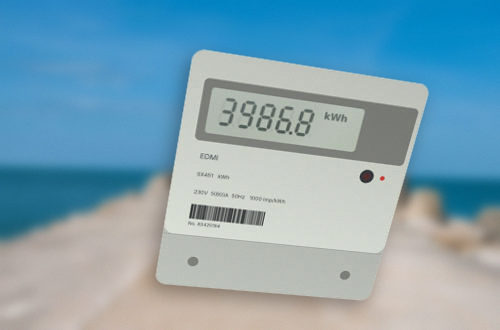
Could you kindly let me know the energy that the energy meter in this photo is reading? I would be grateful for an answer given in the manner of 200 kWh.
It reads 3986.8 kWh
